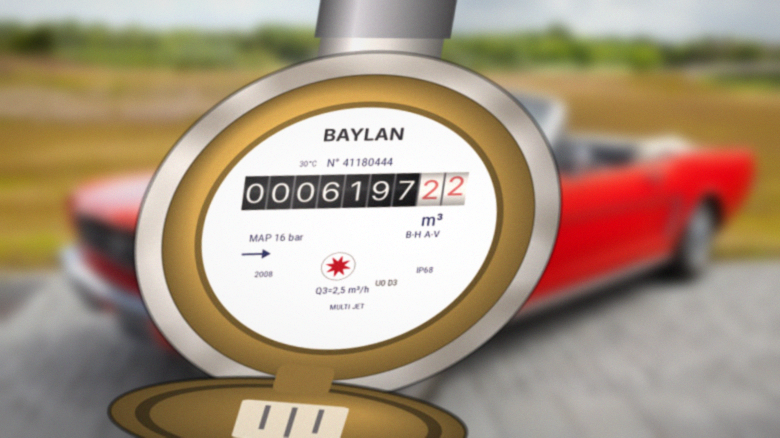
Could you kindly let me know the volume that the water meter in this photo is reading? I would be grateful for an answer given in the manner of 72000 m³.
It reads 6197.22 m³
